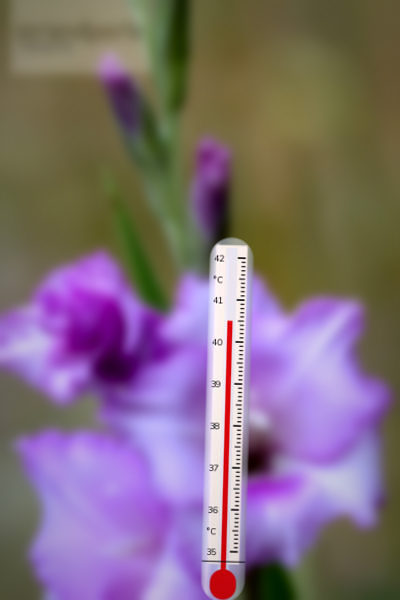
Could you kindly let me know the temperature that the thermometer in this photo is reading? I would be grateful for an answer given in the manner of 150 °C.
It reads 40.5 °C
